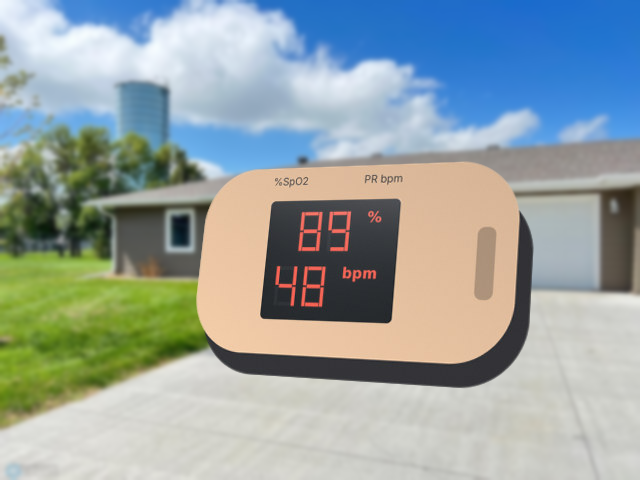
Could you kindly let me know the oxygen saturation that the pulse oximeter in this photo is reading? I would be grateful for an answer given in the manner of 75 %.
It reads 89 %
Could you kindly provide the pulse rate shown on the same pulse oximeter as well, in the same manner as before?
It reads 48 bpm
